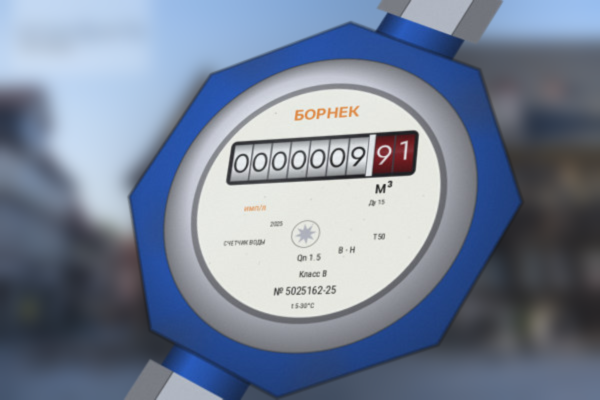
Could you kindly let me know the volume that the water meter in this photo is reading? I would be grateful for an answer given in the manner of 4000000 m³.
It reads 9.91 m³
